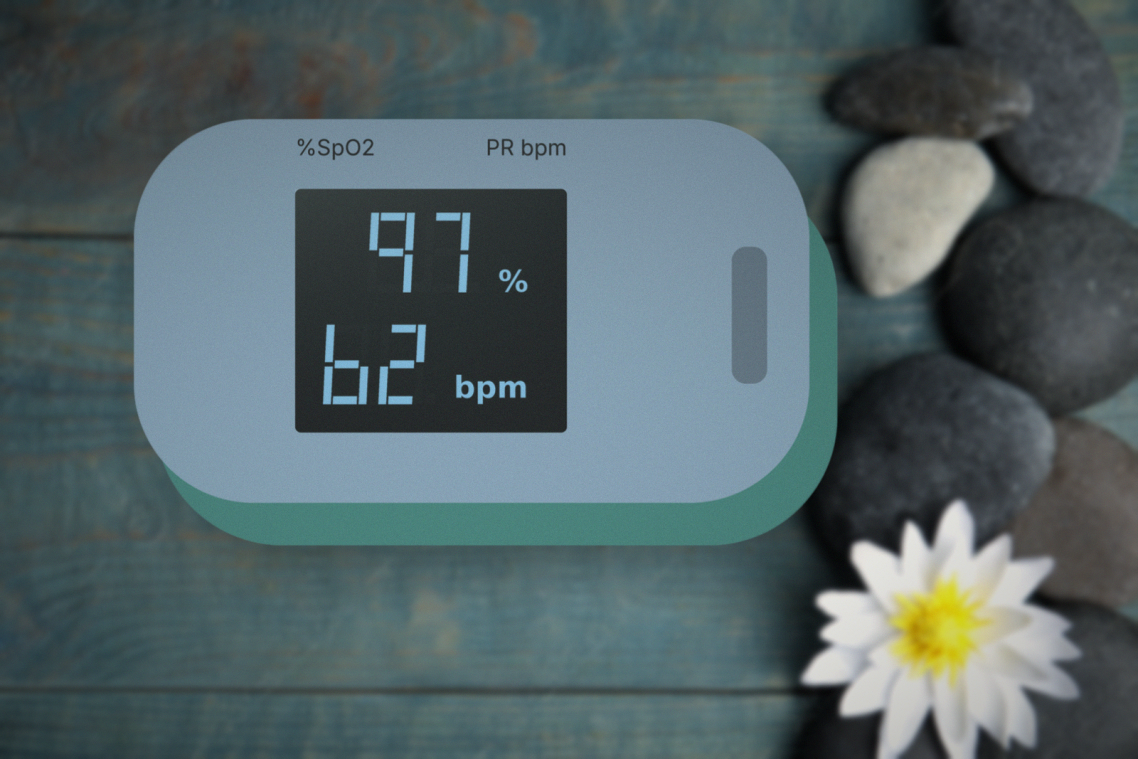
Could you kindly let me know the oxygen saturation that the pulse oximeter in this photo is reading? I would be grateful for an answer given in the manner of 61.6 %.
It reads 97 %
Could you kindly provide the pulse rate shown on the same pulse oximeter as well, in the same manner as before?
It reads 62 bpm
